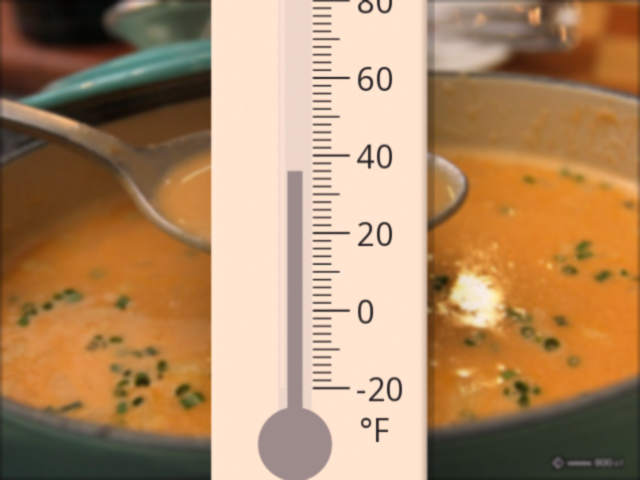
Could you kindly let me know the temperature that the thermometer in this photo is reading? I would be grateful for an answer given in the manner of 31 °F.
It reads 36 °F
